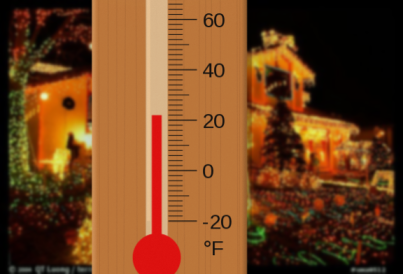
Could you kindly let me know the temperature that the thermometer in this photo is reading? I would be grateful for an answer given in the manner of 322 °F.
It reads 22 °F
